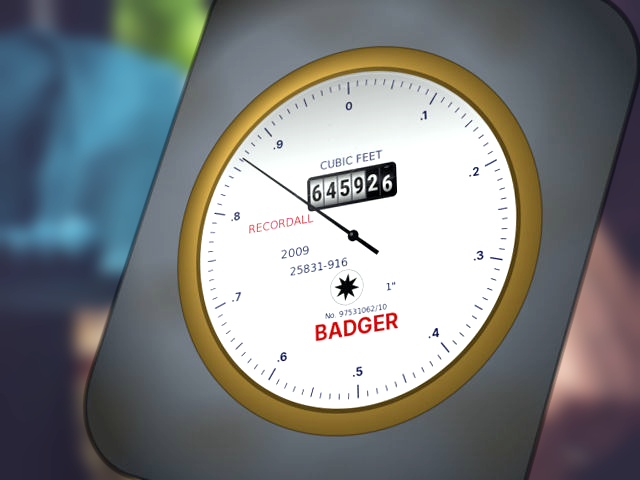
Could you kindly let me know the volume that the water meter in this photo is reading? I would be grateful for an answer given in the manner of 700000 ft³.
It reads 645925.86 ft³
